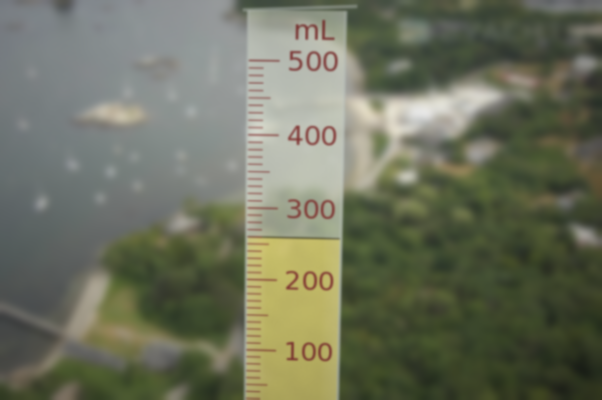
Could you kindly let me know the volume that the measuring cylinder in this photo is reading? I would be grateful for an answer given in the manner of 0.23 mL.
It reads 260 mL
